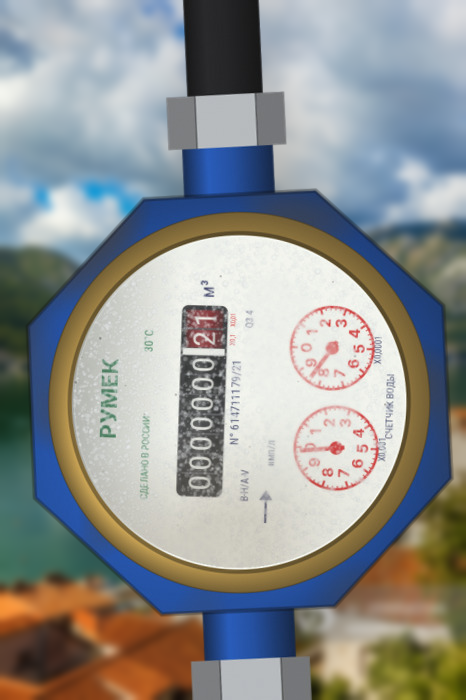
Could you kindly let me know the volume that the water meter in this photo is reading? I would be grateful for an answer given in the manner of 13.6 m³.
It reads 0.2098 m³
